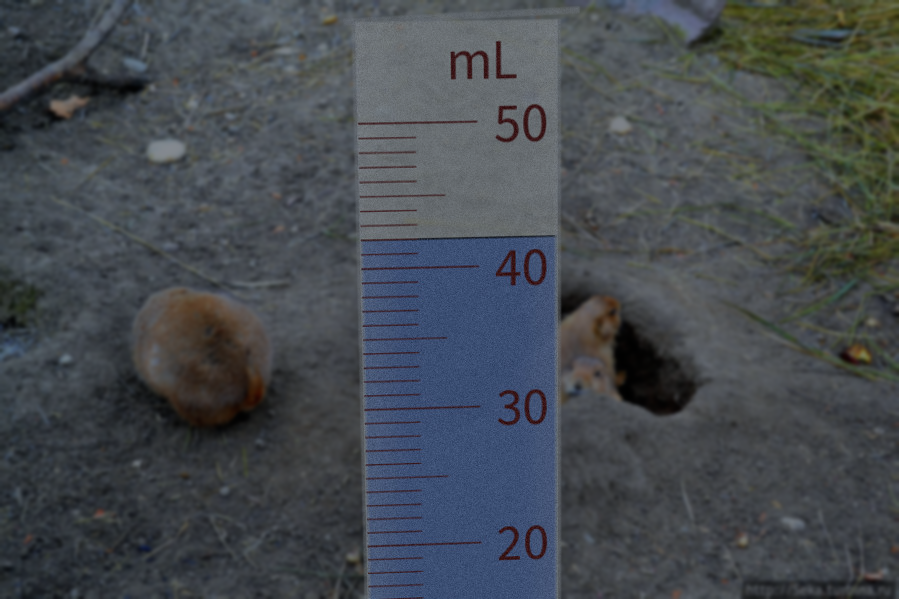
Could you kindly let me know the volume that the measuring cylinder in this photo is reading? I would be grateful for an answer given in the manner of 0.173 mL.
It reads 42 mL
